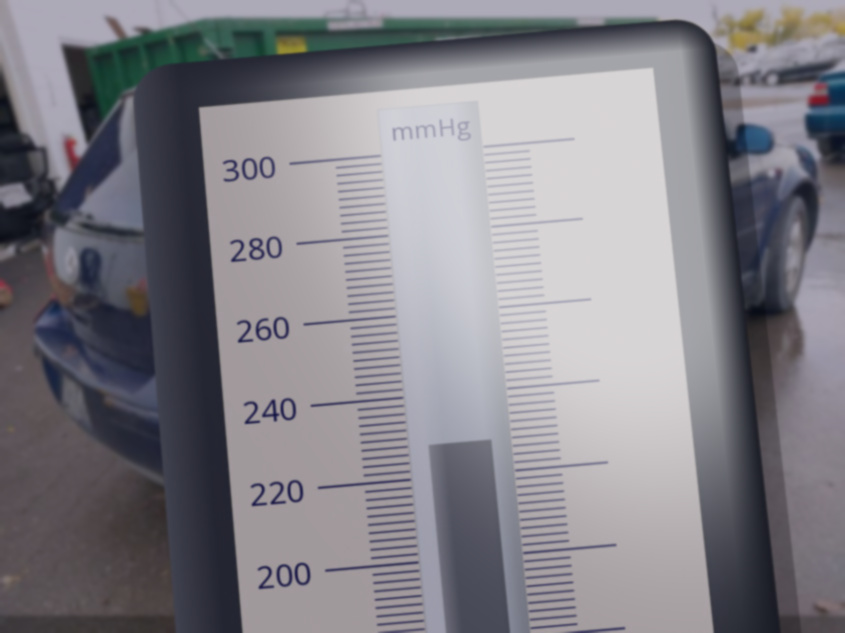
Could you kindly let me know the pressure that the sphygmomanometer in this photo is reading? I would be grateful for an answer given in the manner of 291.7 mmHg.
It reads 228 mmHg
